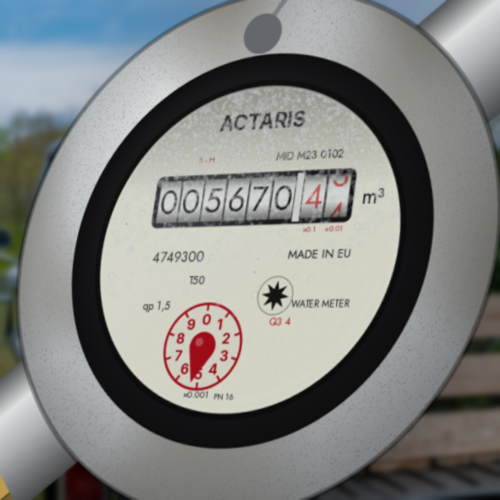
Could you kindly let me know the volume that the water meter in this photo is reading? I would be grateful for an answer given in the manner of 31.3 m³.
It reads 5670.435 m³
